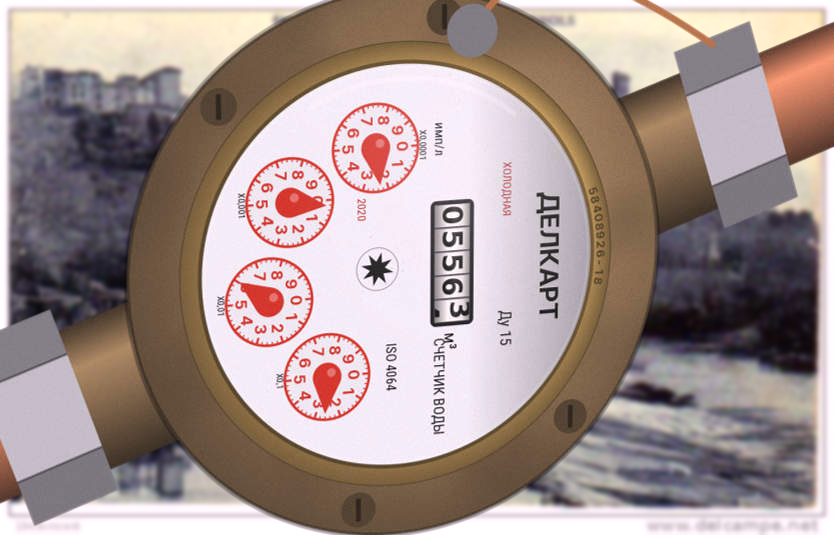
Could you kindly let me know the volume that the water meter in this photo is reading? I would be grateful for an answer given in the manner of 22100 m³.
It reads 5563.2602 m³
